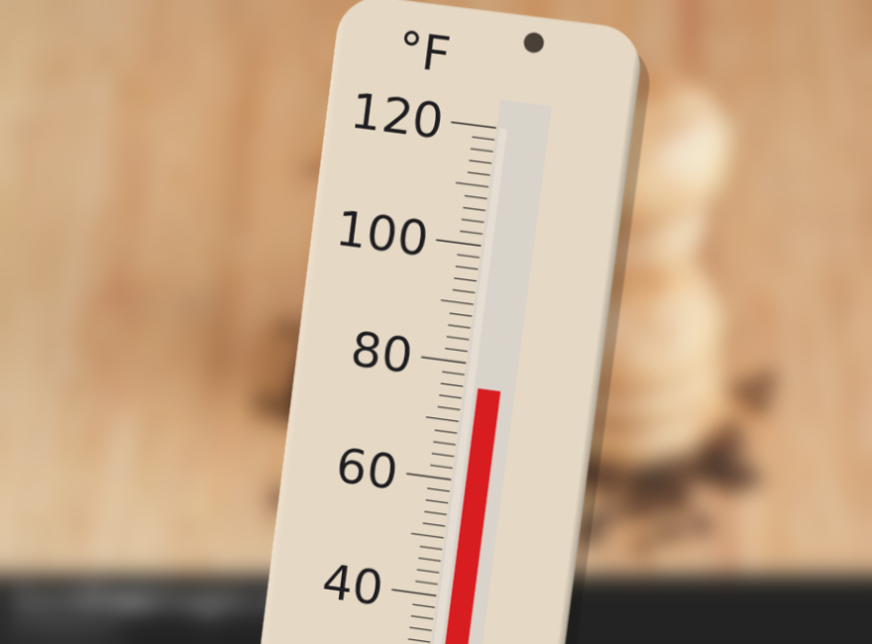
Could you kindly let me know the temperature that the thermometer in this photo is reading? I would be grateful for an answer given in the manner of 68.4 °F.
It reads 76 °F
